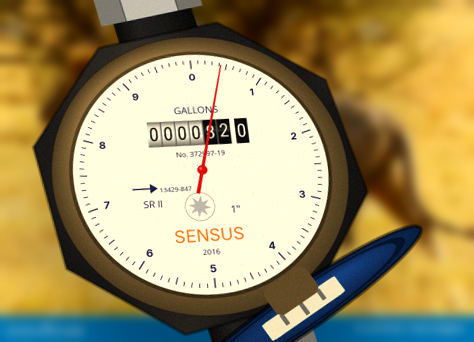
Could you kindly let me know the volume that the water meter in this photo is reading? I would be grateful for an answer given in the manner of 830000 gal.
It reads 820.4 gal
